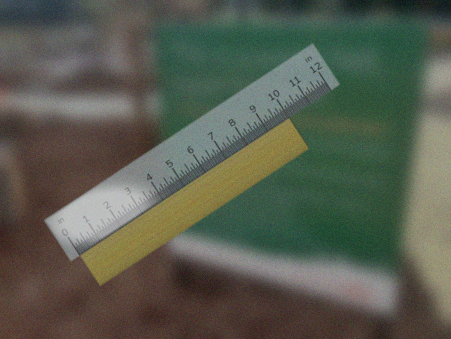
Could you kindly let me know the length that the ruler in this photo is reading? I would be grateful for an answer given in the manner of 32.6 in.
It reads 10 in
